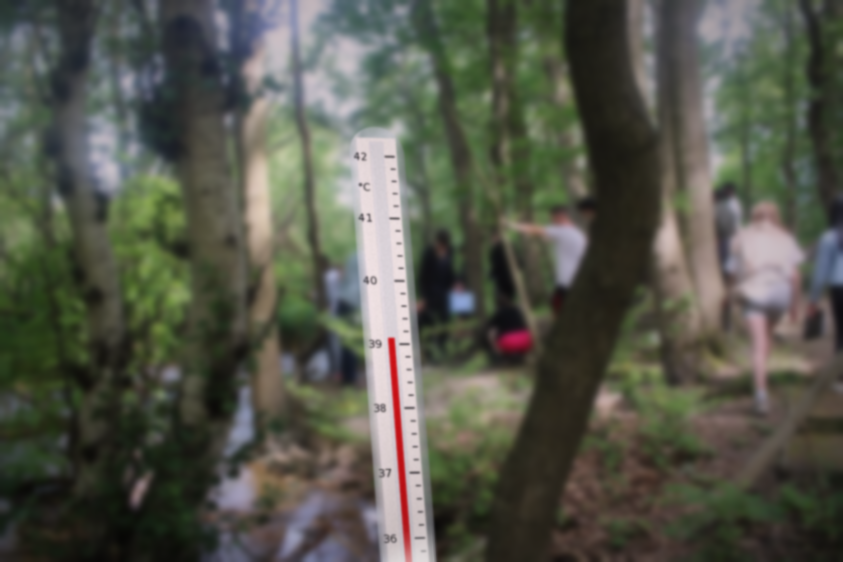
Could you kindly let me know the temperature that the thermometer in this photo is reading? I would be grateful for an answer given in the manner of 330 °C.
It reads 39.1 °C
